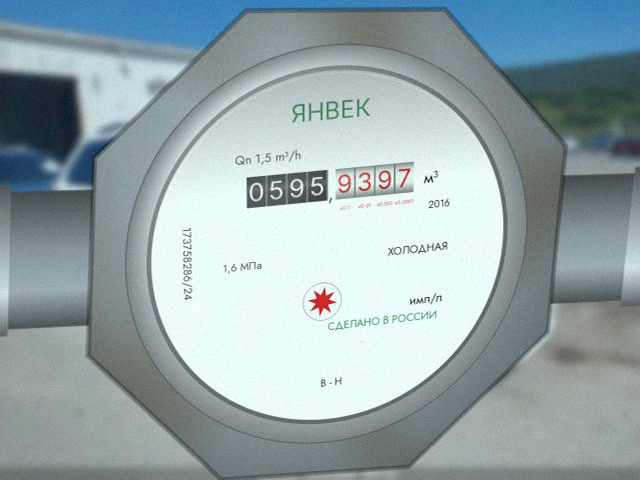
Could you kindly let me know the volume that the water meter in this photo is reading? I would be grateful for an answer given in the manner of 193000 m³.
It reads 595.9397 m³
